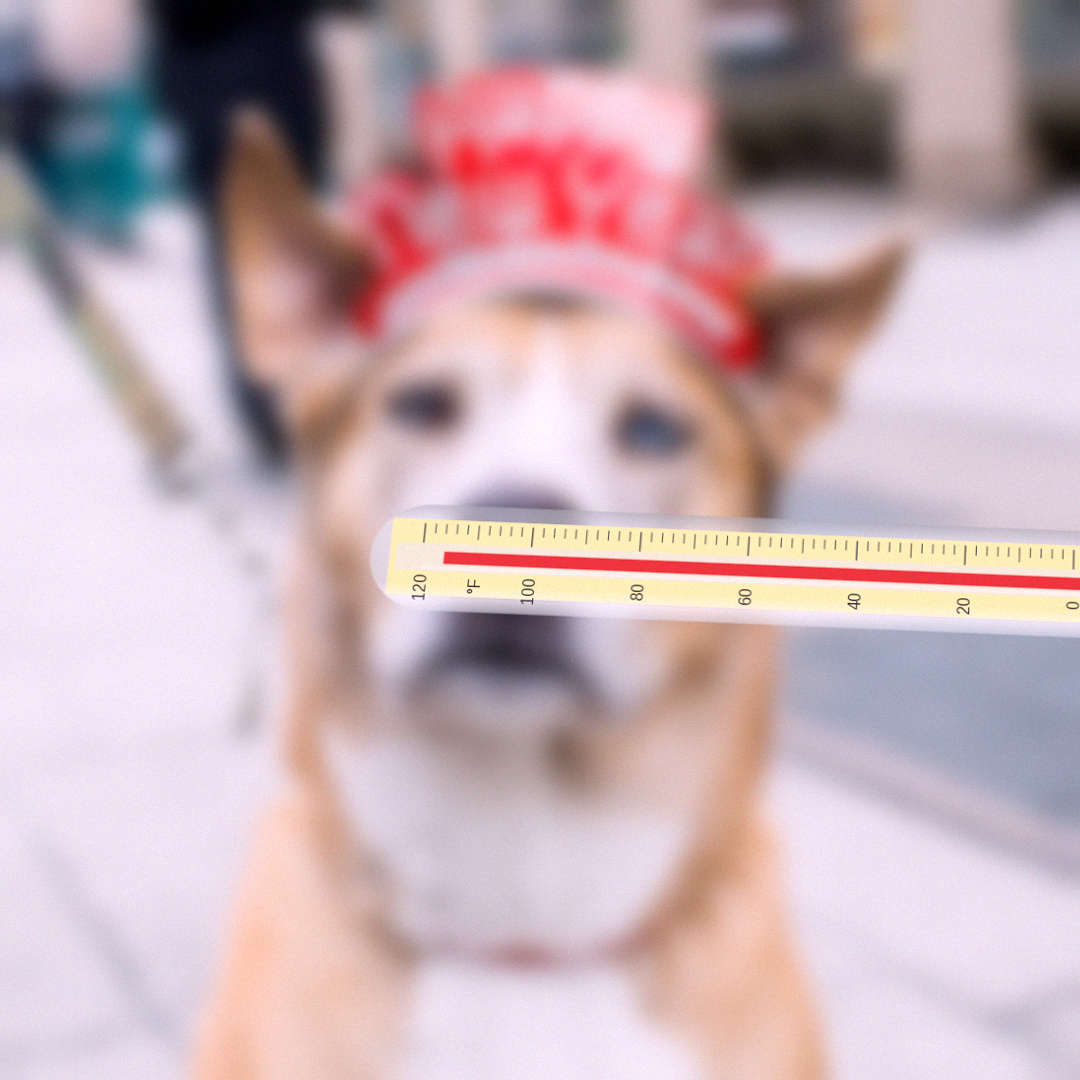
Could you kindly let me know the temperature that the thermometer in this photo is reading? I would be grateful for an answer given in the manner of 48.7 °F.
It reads 116 °F
